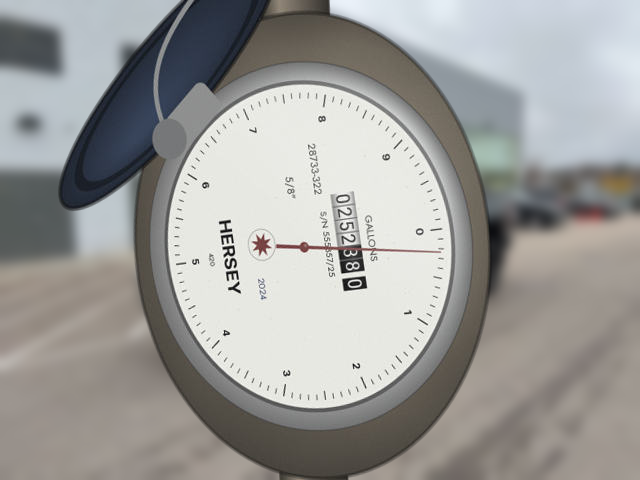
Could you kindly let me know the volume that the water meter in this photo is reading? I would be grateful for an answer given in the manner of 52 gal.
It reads 252380.2 gal
